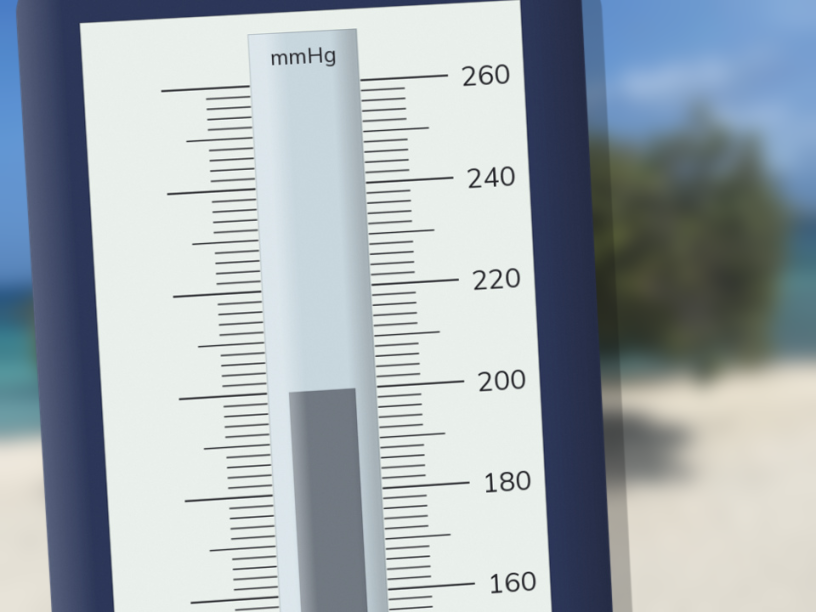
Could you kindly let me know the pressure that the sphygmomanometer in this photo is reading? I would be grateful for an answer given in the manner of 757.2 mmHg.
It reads 200 mmHg
